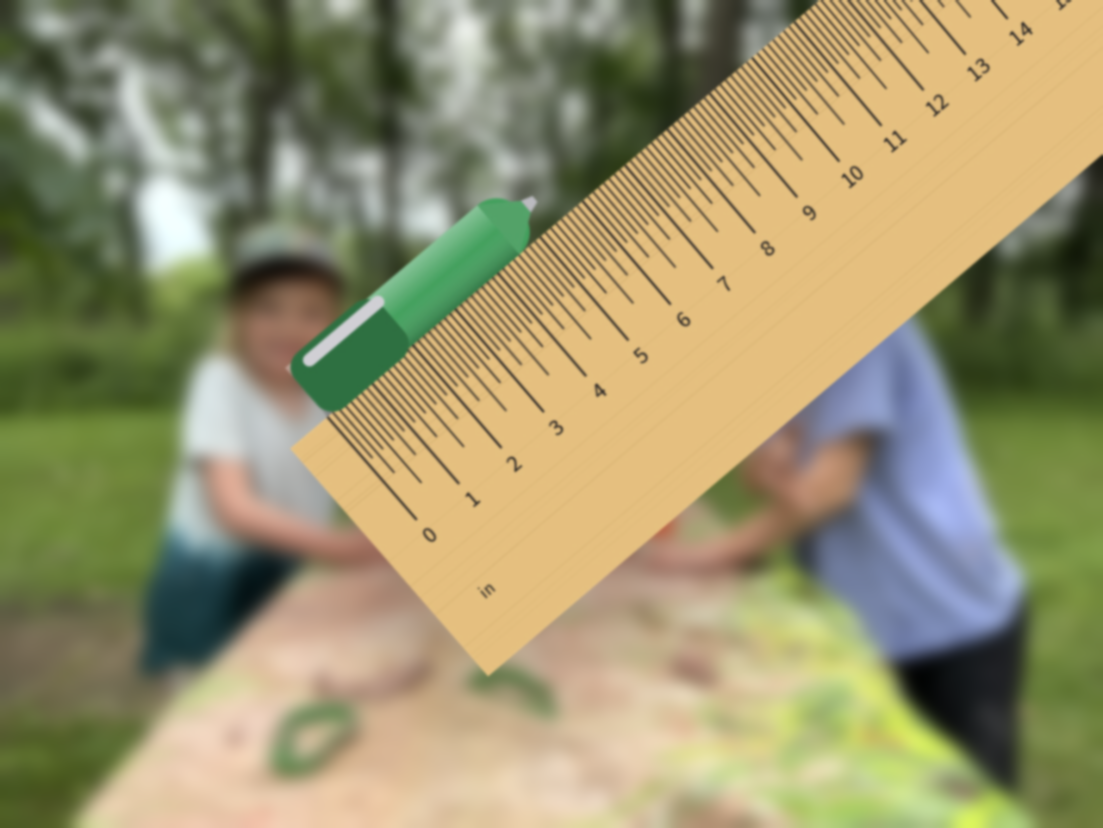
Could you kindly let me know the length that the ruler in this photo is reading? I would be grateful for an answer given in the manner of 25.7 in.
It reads 5.375 in
